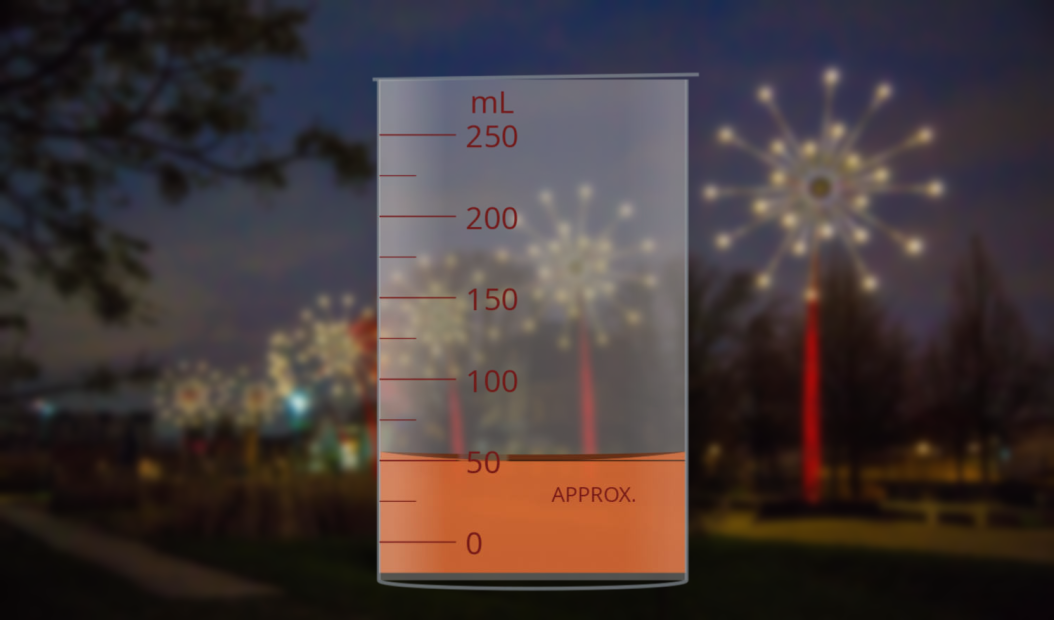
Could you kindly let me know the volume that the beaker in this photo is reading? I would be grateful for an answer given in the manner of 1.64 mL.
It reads 50 mL
